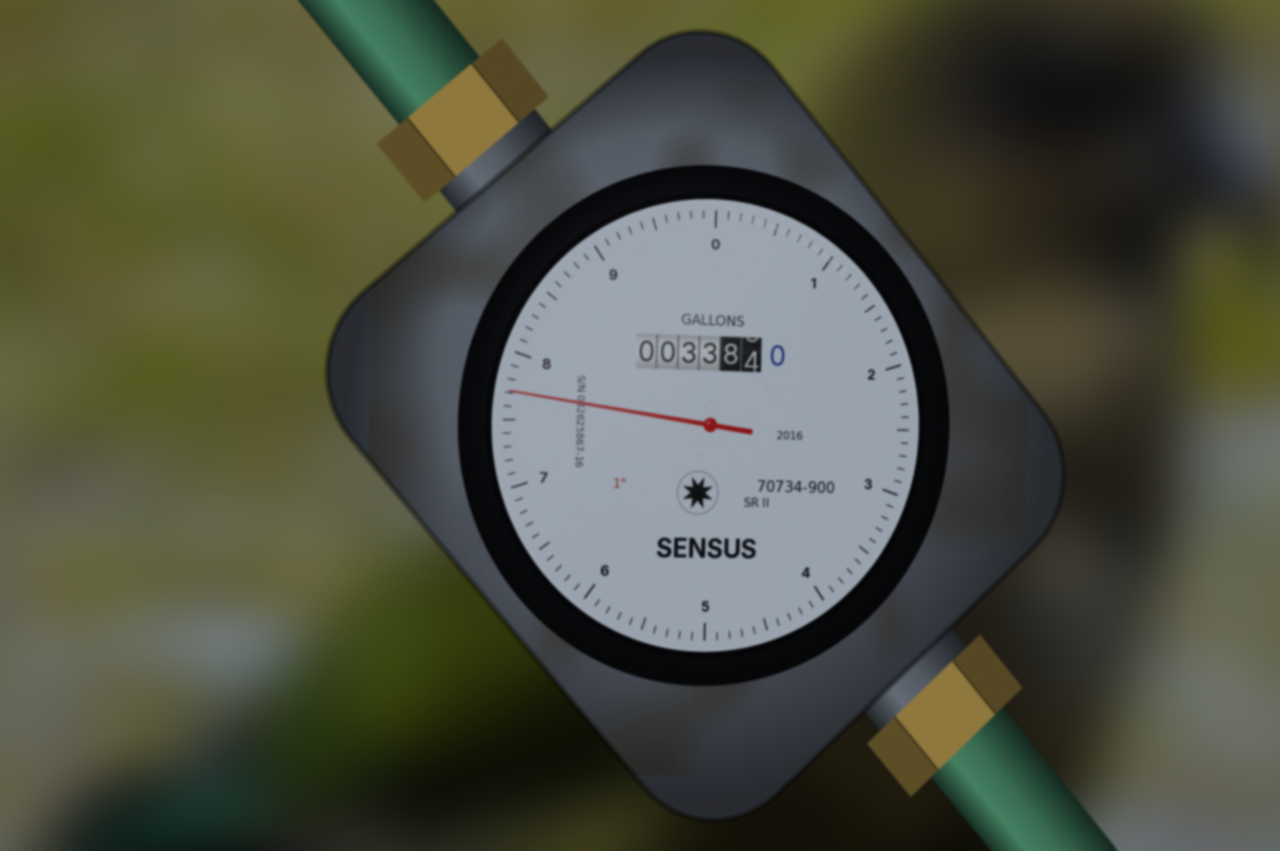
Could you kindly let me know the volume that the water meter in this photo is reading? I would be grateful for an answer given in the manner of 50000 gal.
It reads 33837.7 gal
